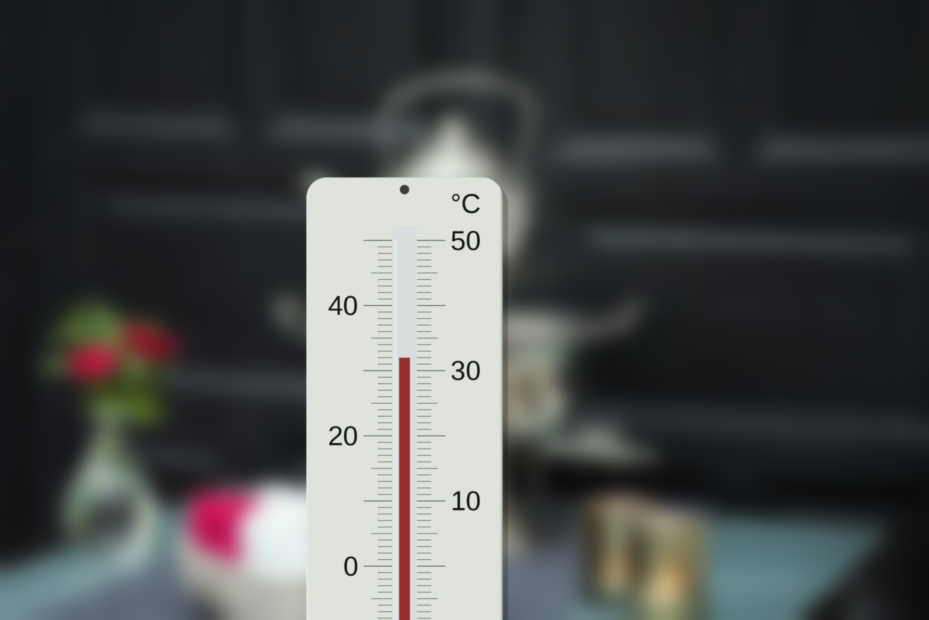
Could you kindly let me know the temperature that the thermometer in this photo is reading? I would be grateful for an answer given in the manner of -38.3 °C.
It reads 32 °C
